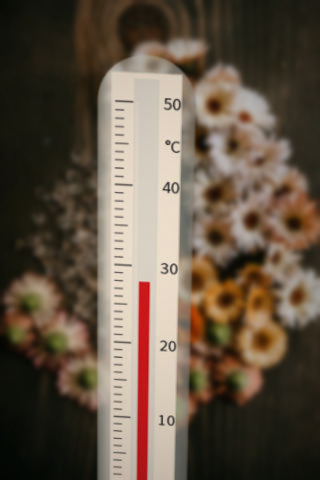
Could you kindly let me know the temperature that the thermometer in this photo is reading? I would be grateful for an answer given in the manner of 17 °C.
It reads 28 °C
